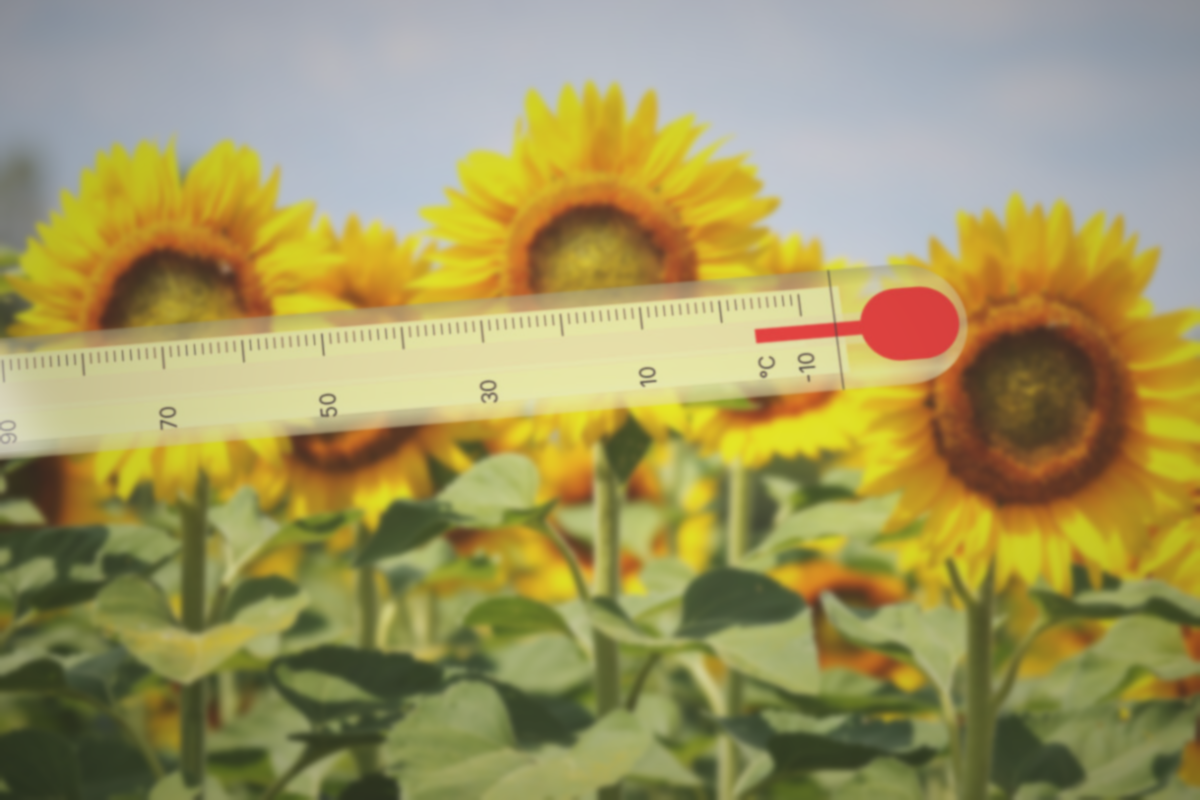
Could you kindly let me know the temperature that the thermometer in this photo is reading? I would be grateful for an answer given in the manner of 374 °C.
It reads -4 °C
